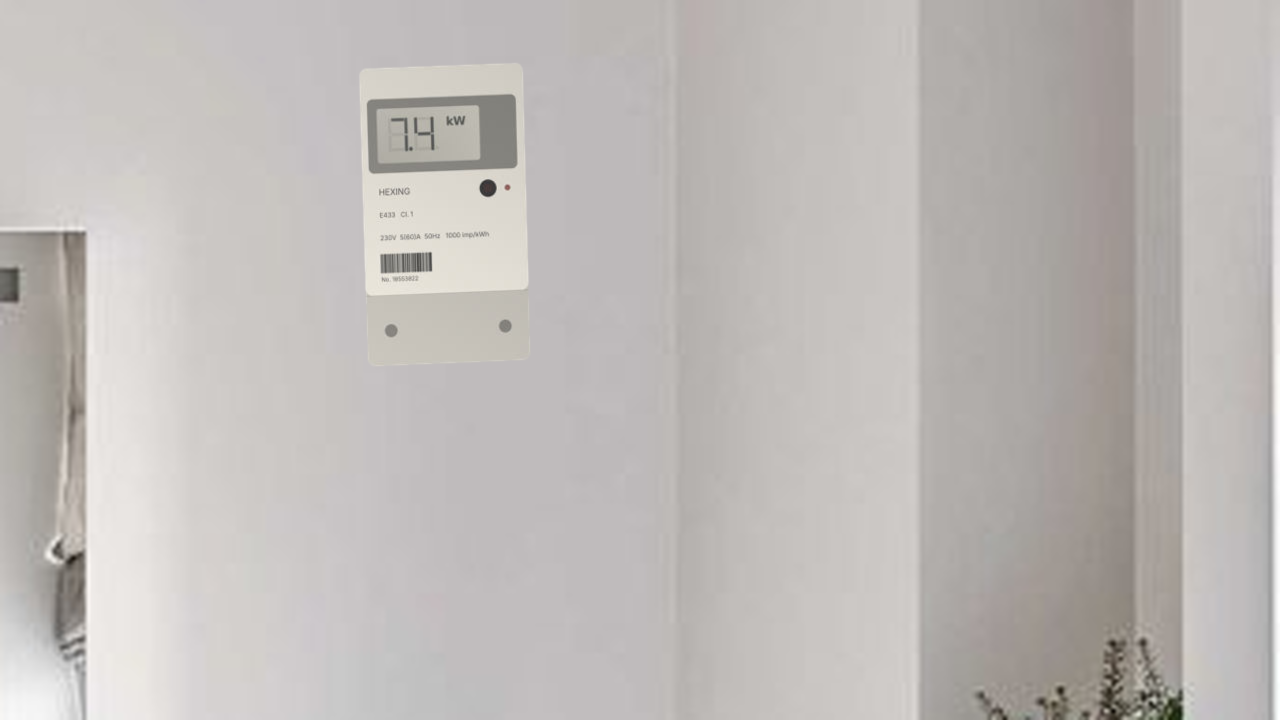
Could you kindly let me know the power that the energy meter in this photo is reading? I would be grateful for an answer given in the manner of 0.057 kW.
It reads 7.4 kW
